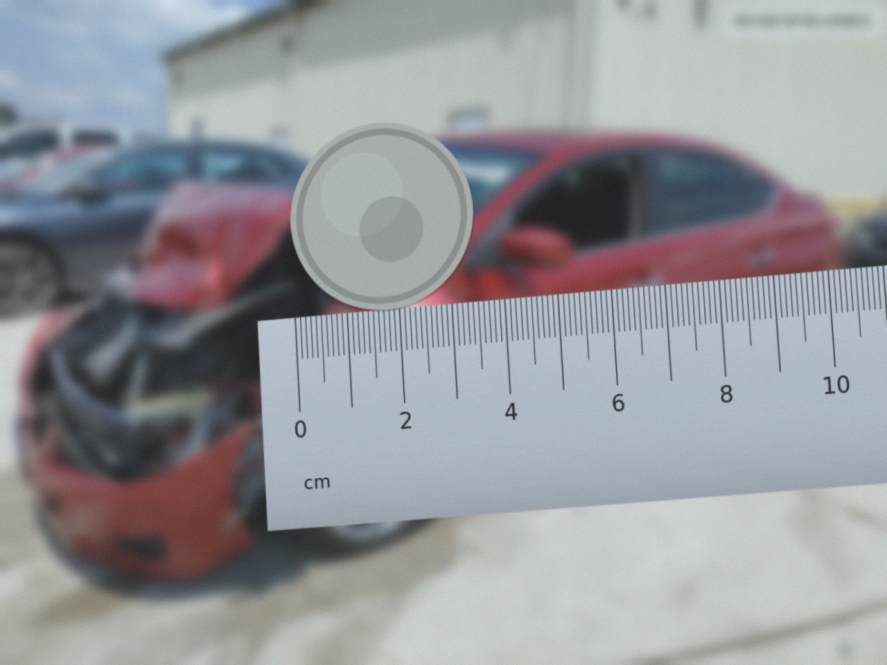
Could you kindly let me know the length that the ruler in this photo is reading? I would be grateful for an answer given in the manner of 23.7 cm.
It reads 3.5 cm
